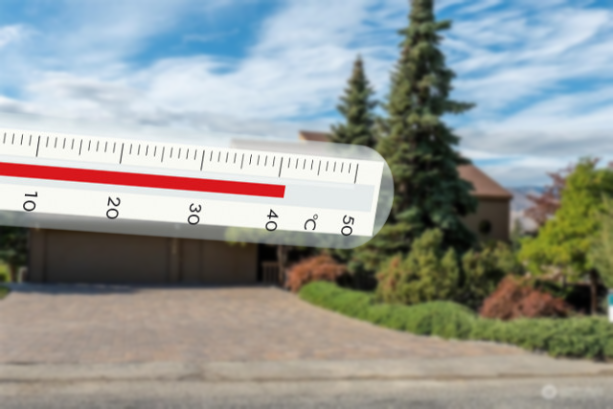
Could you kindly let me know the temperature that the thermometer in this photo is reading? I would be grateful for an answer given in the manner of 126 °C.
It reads 41 °C
